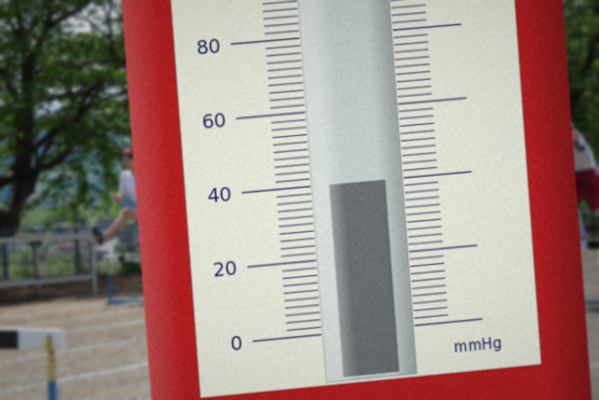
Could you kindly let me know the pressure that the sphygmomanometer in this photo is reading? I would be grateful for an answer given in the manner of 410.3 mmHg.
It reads 40 mmHg
